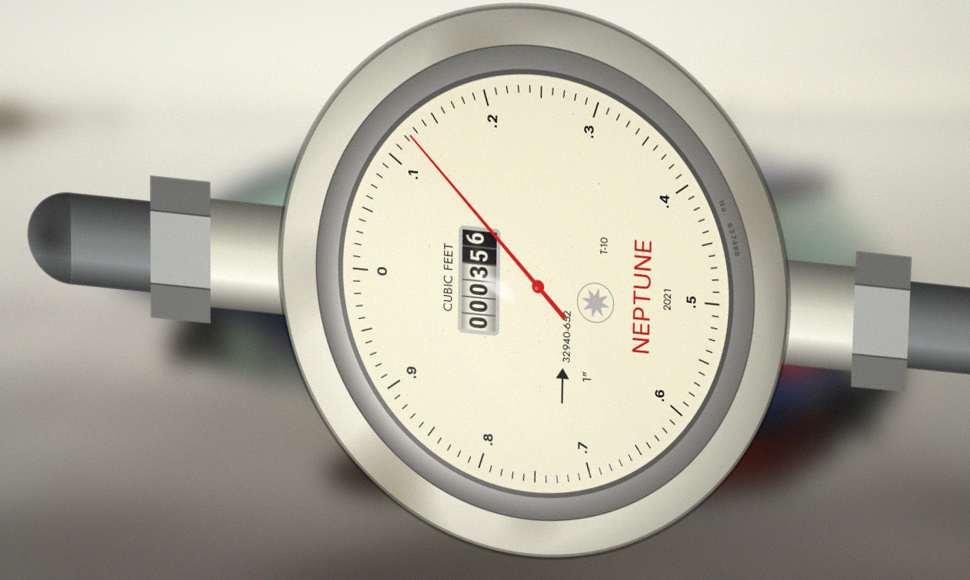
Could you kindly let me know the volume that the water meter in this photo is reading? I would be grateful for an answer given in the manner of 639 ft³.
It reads 356.12 ft³
